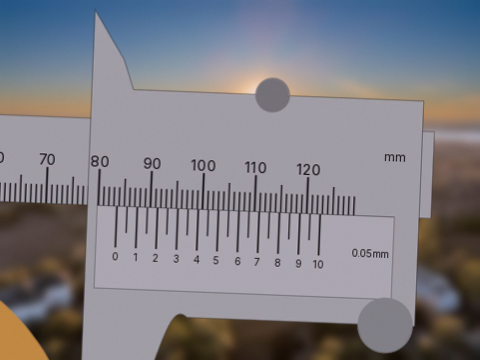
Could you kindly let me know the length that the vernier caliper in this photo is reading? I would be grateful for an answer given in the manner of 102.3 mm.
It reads 83.6 mm
